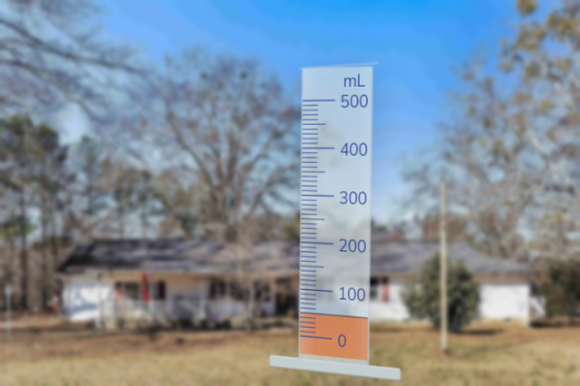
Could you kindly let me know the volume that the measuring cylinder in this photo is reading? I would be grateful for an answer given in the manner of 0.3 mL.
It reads 50 mL
